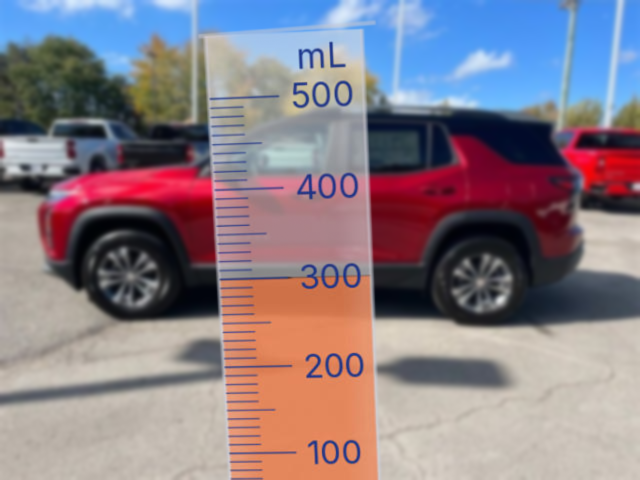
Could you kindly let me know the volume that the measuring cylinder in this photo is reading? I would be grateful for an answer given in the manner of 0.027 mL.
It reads 300 mL
